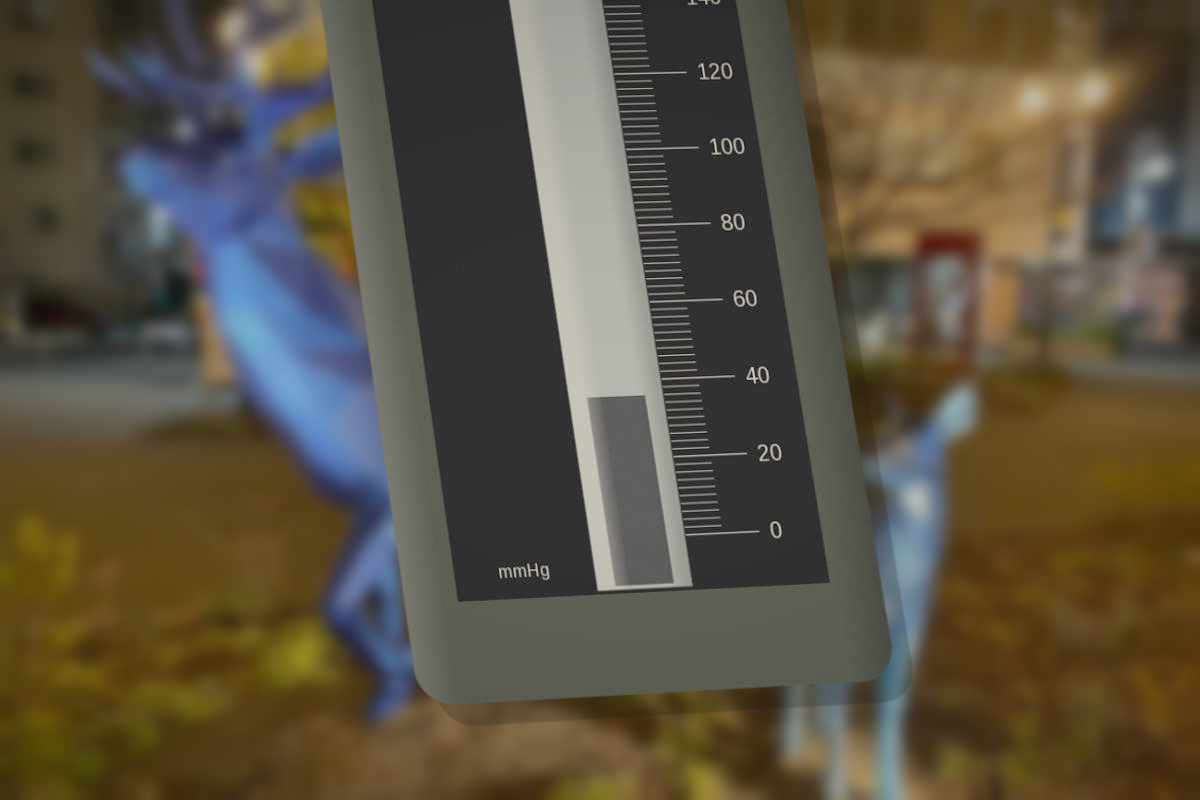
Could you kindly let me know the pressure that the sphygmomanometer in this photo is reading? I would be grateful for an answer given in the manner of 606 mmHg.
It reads 36 mmHg
